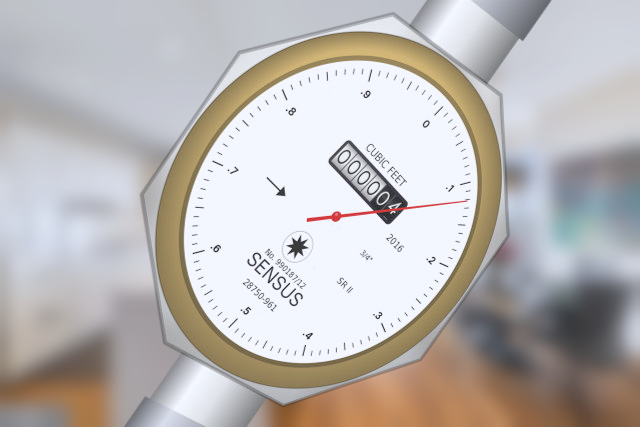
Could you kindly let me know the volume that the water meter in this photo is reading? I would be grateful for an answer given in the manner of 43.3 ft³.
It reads 4.12 ft³
